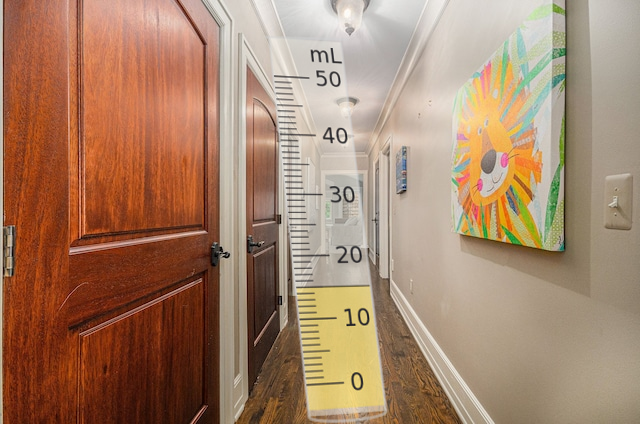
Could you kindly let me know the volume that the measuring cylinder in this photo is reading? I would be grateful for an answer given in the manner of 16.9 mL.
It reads 15 mL
